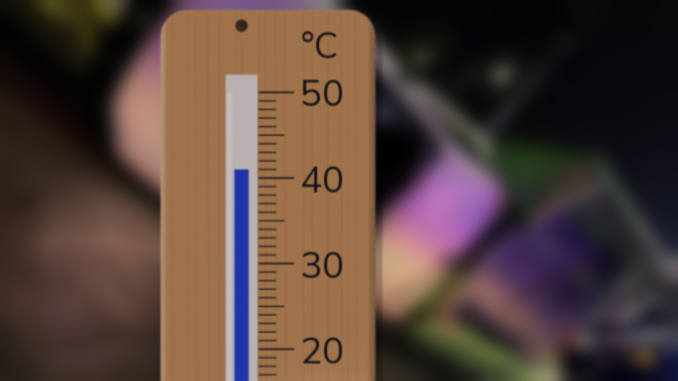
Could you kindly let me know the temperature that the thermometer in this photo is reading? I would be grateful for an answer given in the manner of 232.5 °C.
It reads 41 °C
